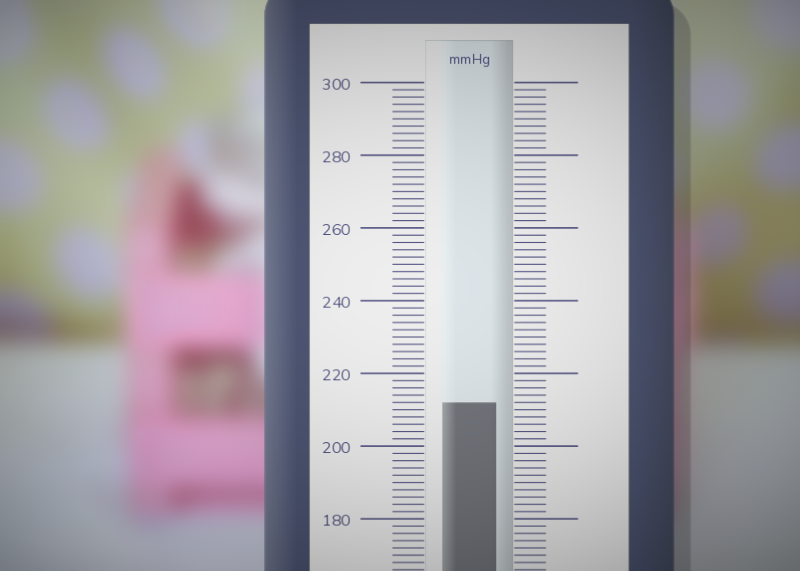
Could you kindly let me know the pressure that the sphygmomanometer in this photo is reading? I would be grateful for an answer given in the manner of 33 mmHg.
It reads 212 mmHg
